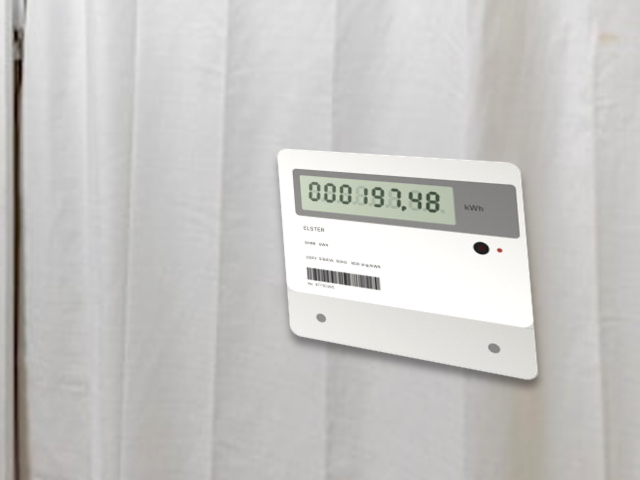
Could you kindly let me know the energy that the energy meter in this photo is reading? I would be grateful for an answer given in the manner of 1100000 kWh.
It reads 197.48 kWh
